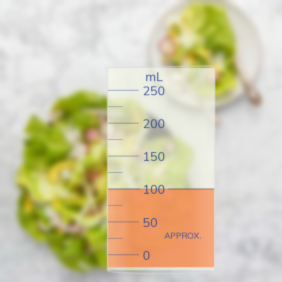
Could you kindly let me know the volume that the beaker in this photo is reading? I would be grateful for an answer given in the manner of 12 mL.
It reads 100 mL
